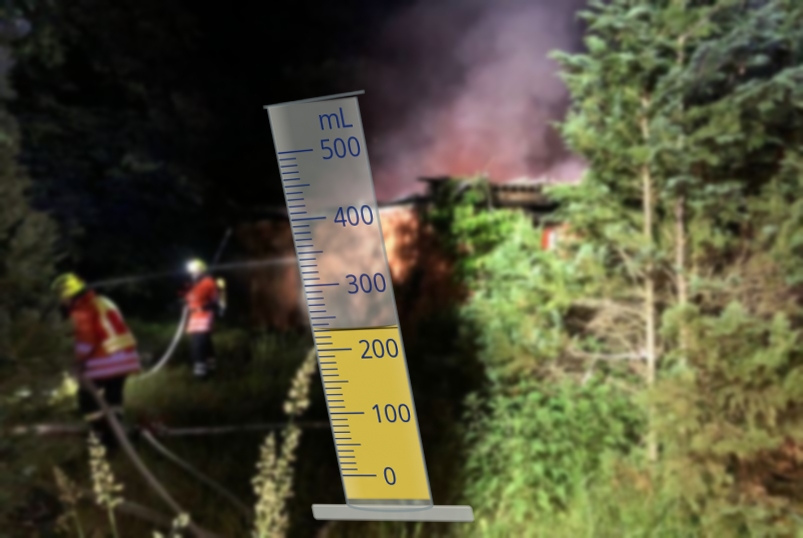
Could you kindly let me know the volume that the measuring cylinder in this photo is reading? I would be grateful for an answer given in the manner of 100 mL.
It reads 230 mL
